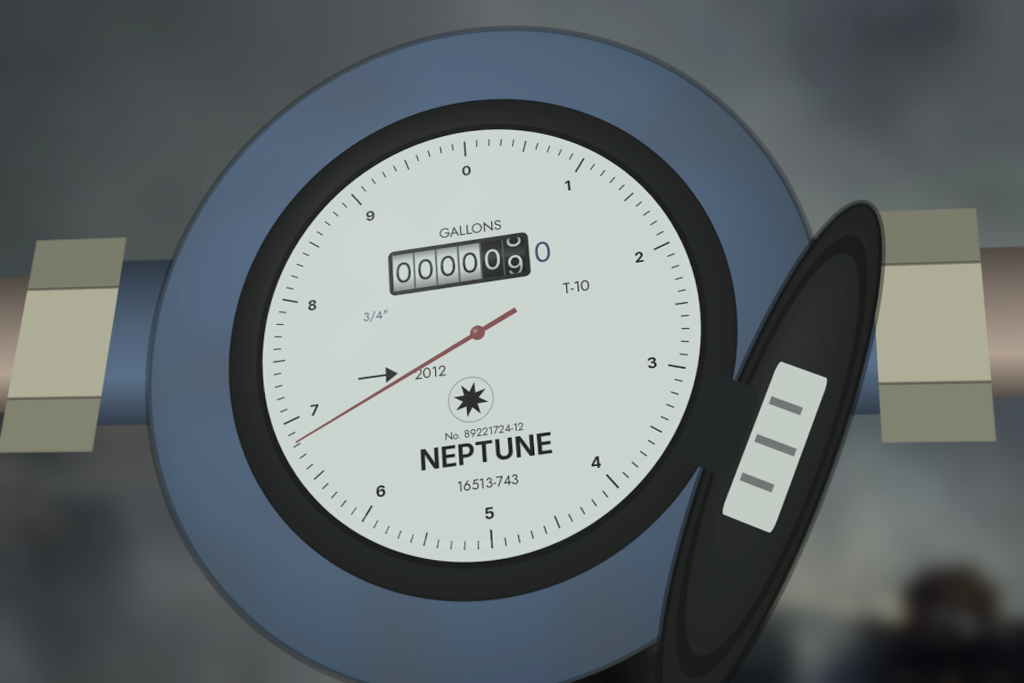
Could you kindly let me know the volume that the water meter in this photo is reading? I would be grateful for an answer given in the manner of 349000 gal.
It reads 86.8 gal
